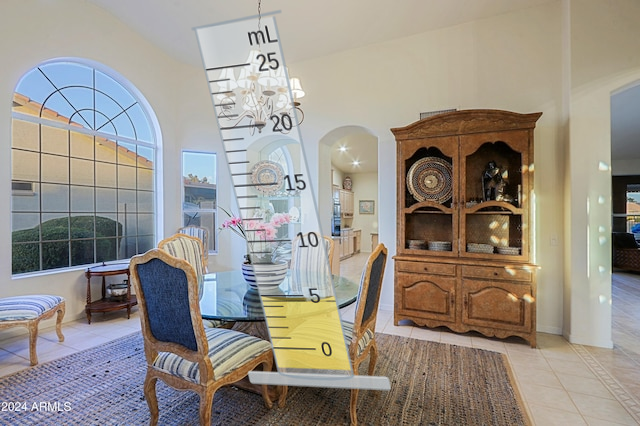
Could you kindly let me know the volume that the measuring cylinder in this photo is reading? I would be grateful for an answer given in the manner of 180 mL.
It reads 4.5 mL
